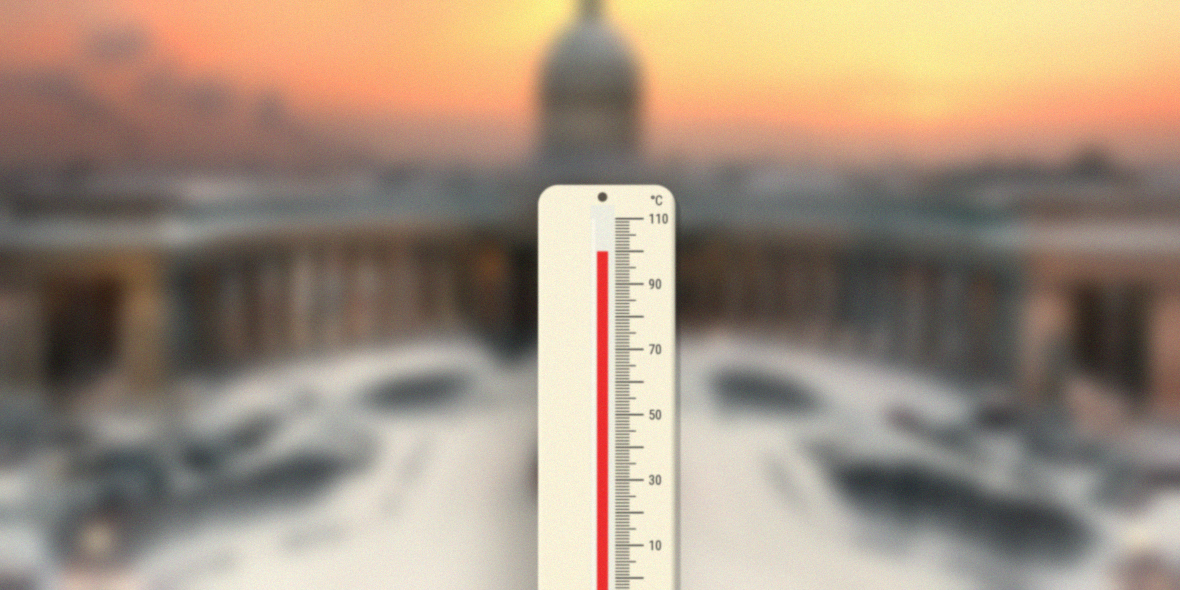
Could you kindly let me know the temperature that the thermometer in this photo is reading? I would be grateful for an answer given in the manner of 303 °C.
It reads 100 °C
